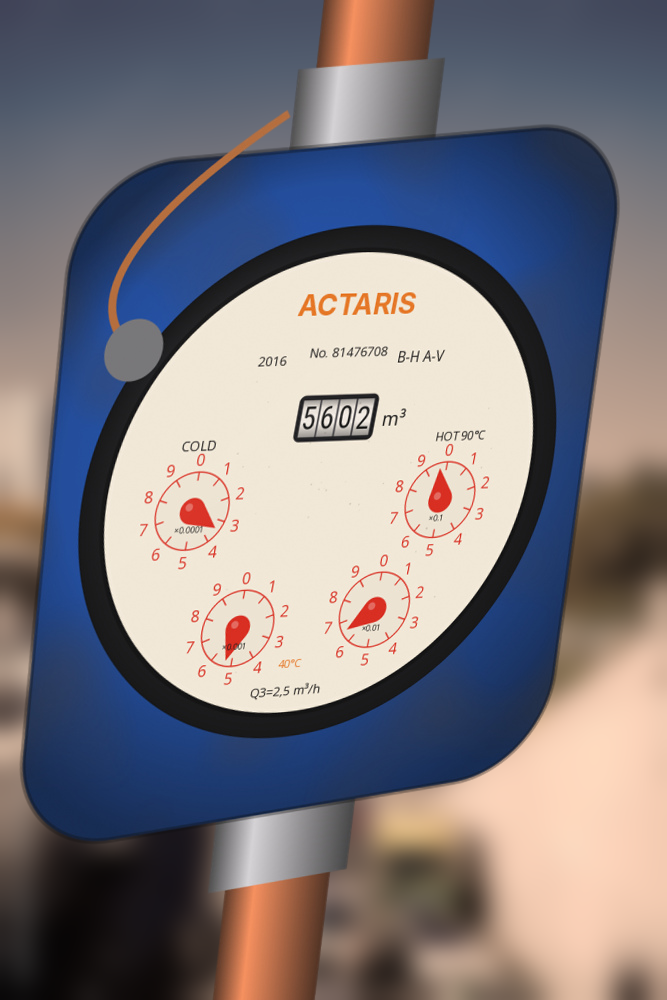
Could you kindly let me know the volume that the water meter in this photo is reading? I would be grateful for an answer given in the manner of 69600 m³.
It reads 5601.9653 m³
